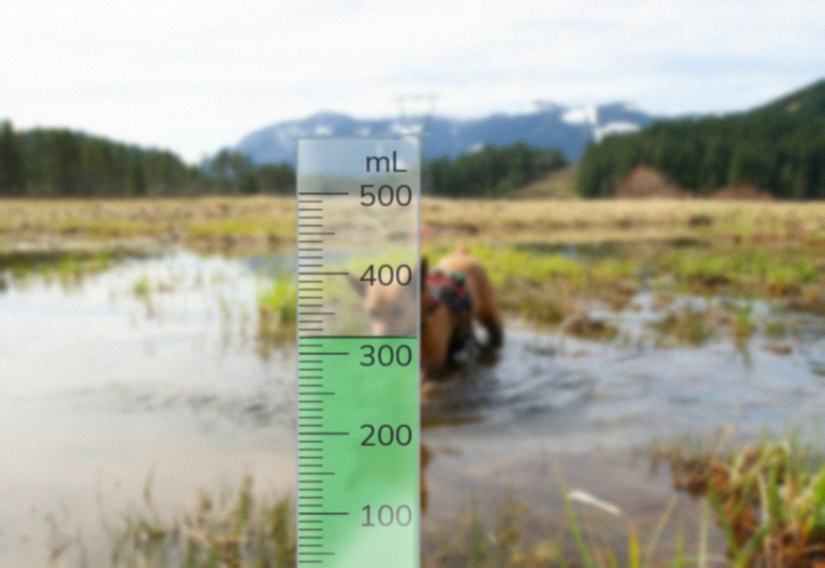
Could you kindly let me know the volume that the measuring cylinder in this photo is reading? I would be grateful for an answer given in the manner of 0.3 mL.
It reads 320 mL
